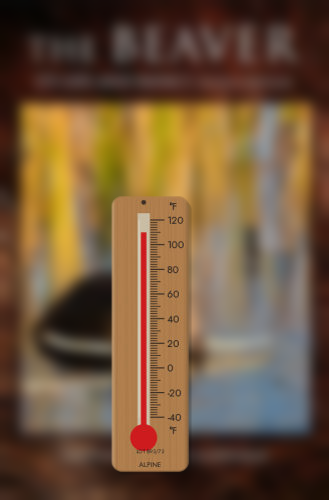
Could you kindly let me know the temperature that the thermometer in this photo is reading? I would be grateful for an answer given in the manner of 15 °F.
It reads 110 °F
